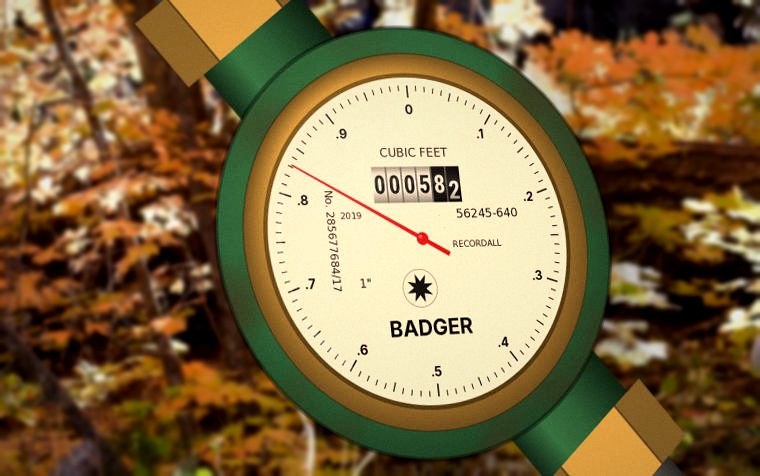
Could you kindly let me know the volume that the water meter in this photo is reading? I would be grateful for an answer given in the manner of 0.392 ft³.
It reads 581.83 ft³
